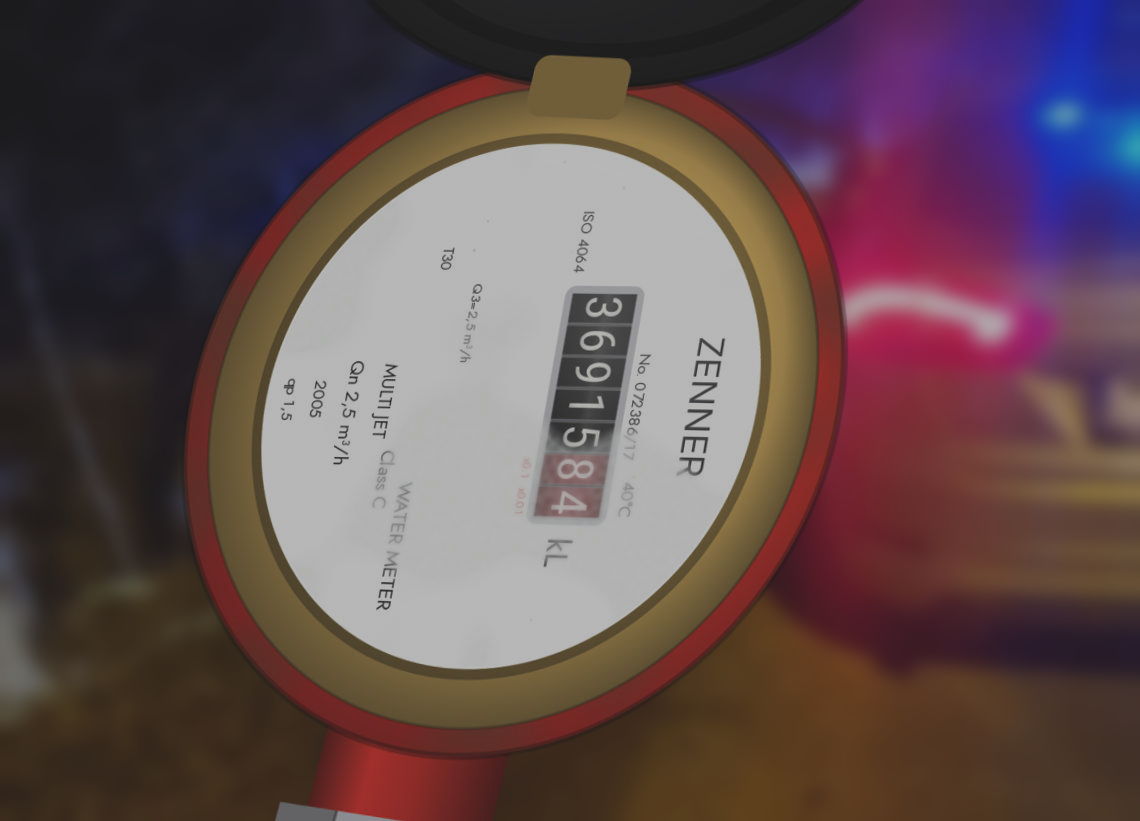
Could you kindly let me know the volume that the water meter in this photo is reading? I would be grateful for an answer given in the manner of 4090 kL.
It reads 36915.84 kL
